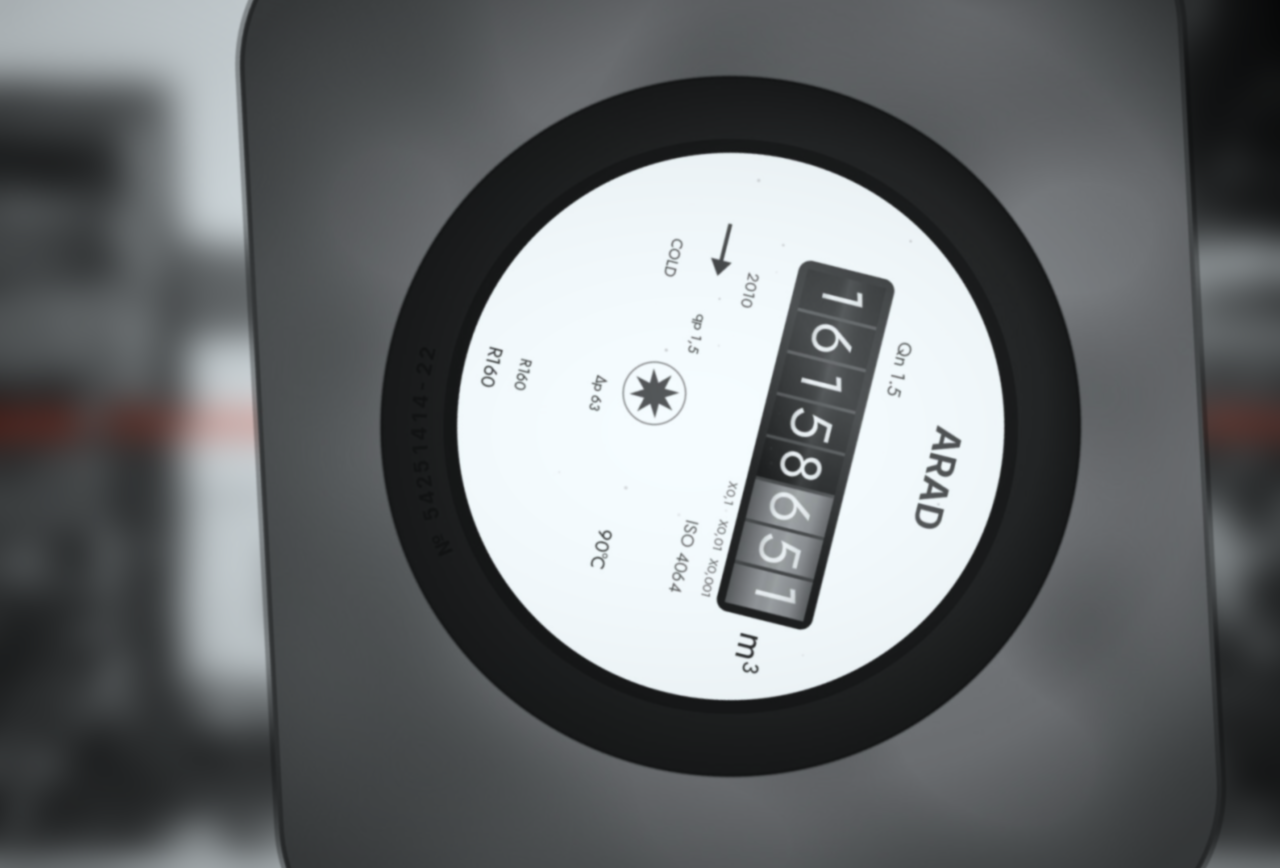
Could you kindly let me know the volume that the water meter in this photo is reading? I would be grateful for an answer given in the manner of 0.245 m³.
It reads 16158.651 m³
